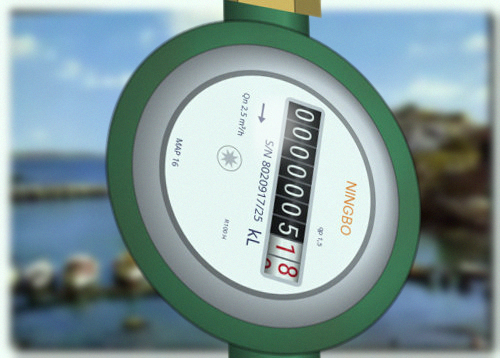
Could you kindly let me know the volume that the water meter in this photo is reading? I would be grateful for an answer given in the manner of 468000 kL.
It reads 5.18 kL
